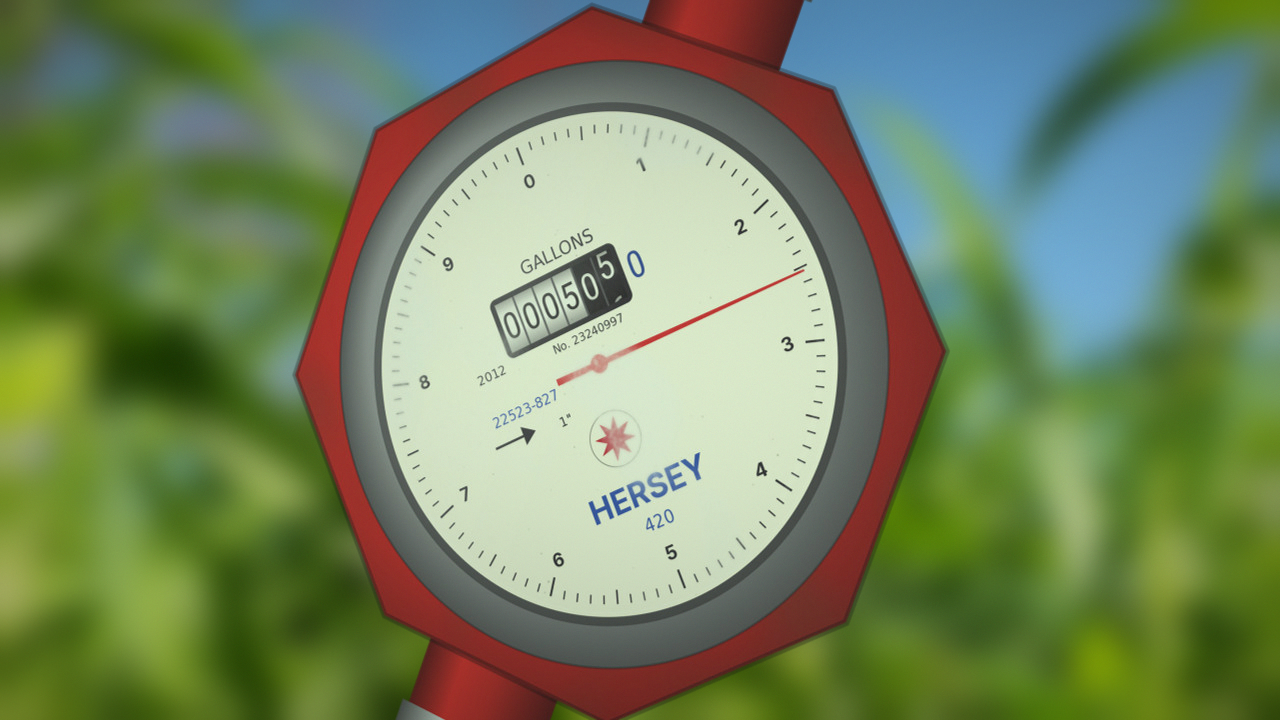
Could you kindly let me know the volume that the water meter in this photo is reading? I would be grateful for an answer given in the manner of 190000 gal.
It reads 5052.5 gal
